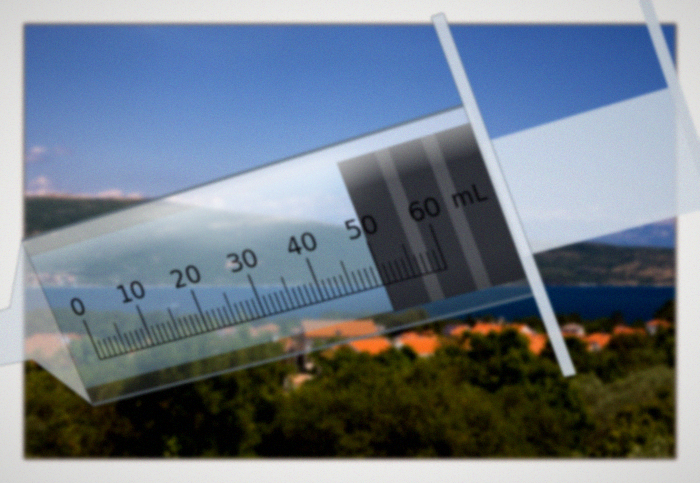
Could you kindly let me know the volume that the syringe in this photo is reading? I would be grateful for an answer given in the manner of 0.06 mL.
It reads 50 mL
